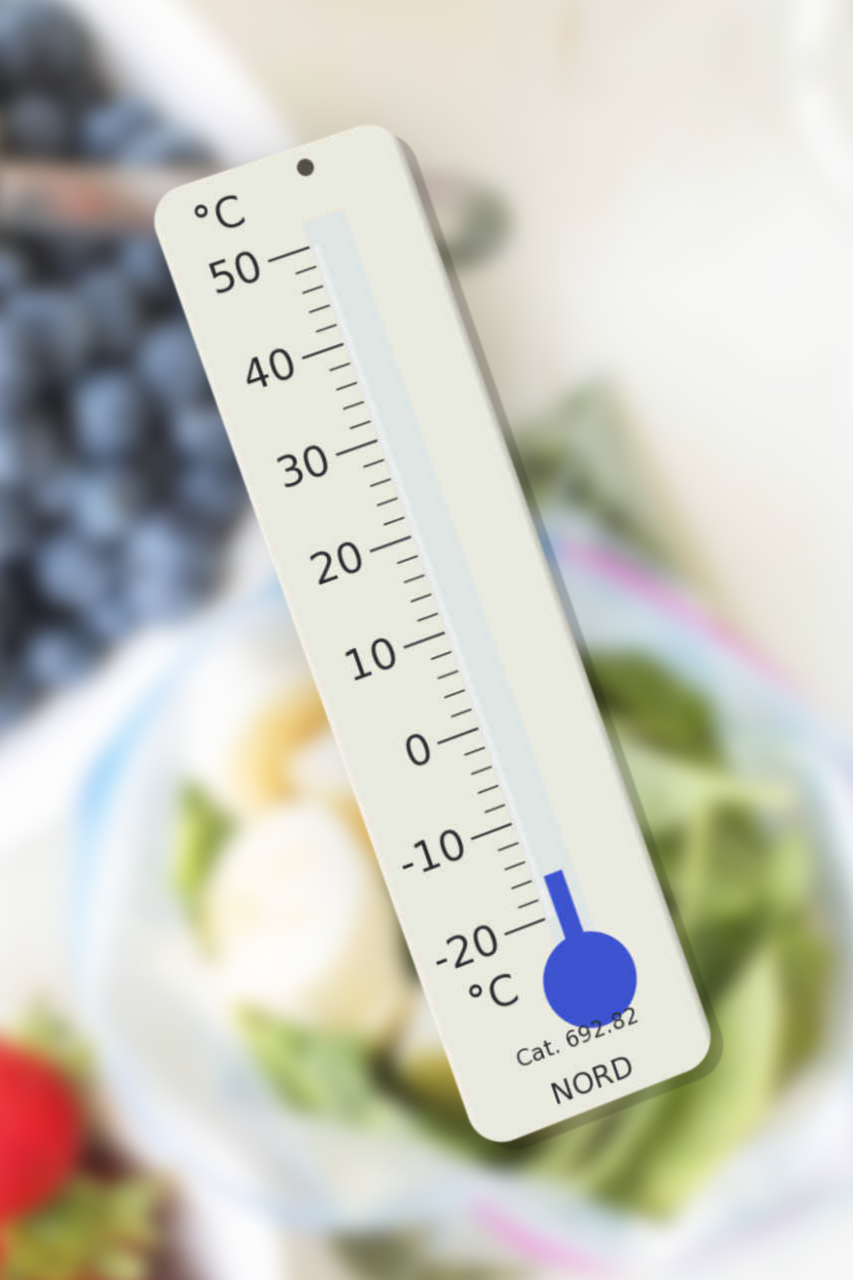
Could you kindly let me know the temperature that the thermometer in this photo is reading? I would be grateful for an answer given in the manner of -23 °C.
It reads -16 °C
